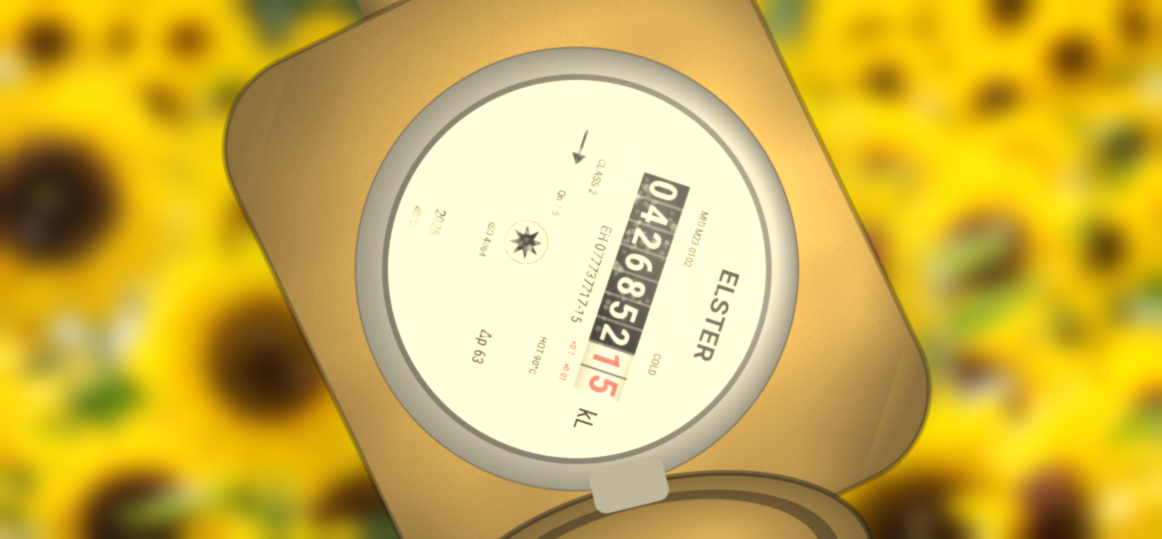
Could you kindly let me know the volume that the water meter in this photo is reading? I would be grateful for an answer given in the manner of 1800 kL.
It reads 426852.15 kL
